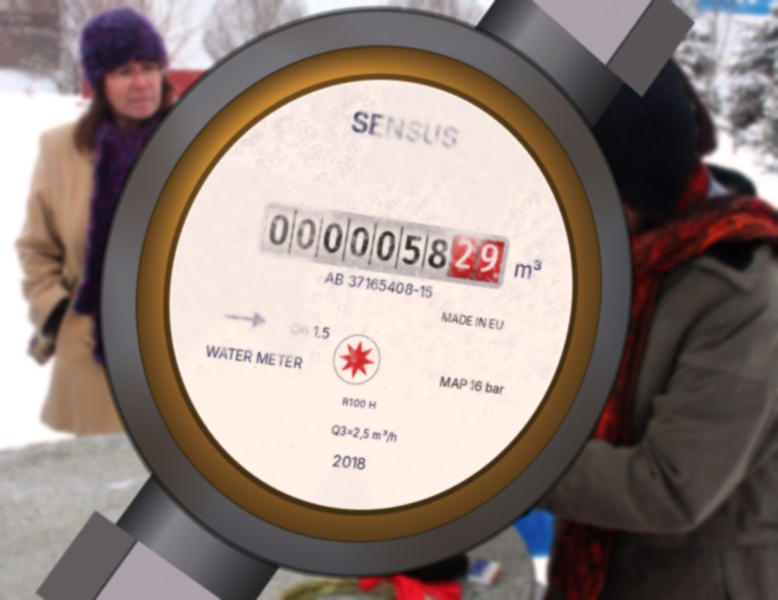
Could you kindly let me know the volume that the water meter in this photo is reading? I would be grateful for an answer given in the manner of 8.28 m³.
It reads 58.29 m³
